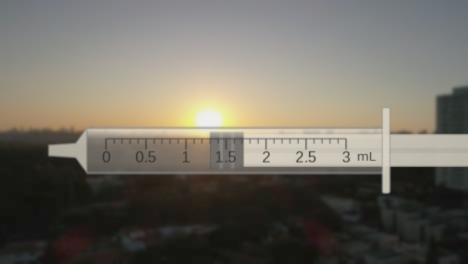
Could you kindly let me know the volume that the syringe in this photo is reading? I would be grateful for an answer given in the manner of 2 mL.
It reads 1.3 mL
